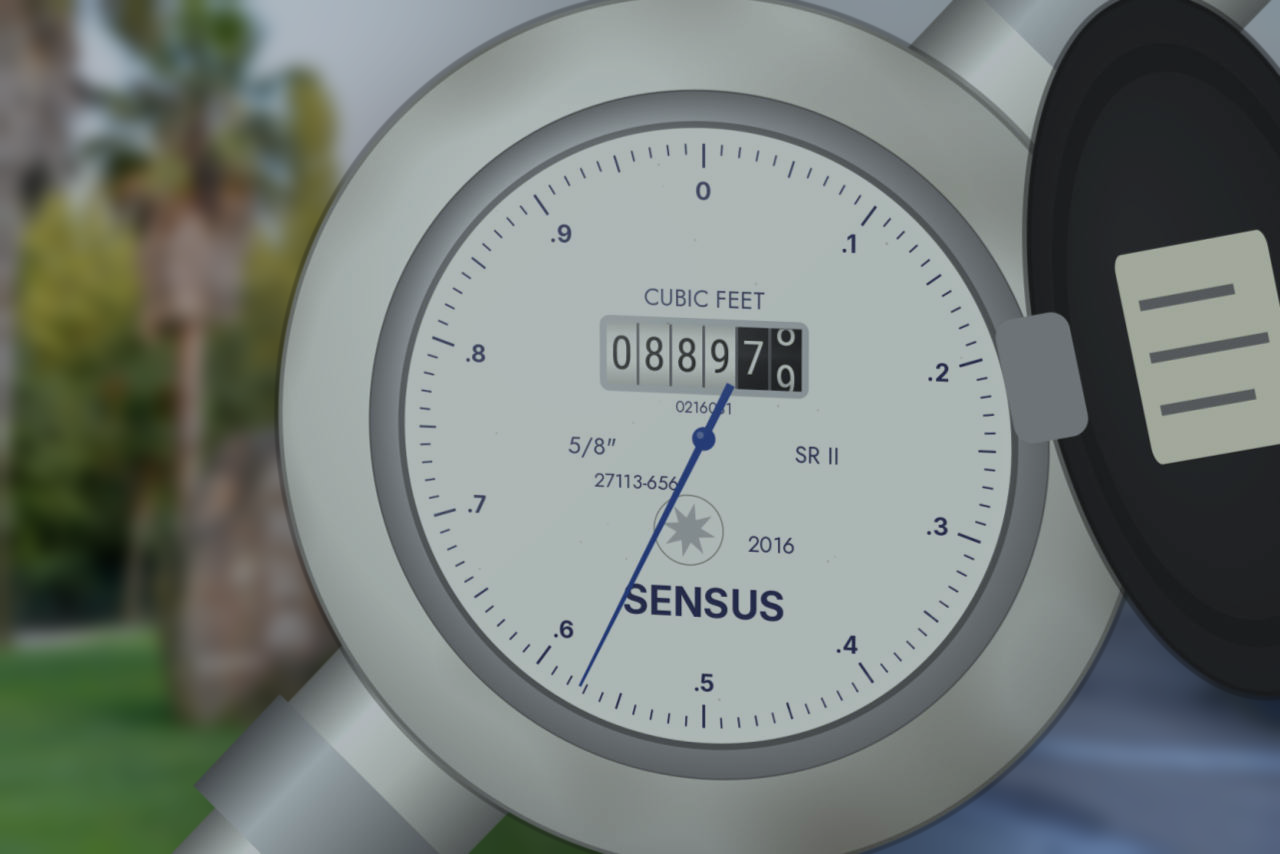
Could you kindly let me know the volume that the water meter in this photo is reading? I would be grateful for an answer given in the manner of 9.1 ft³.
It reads 88978.57 ft³
